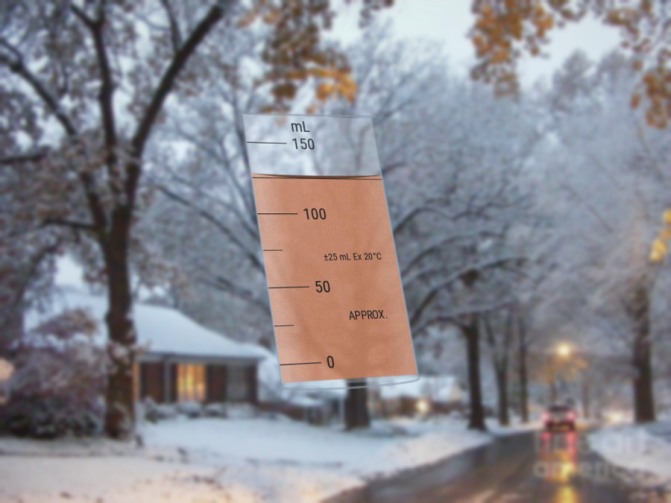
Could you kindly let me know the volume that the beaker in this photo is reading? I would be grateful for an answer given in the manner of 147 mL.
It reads 125 mL
